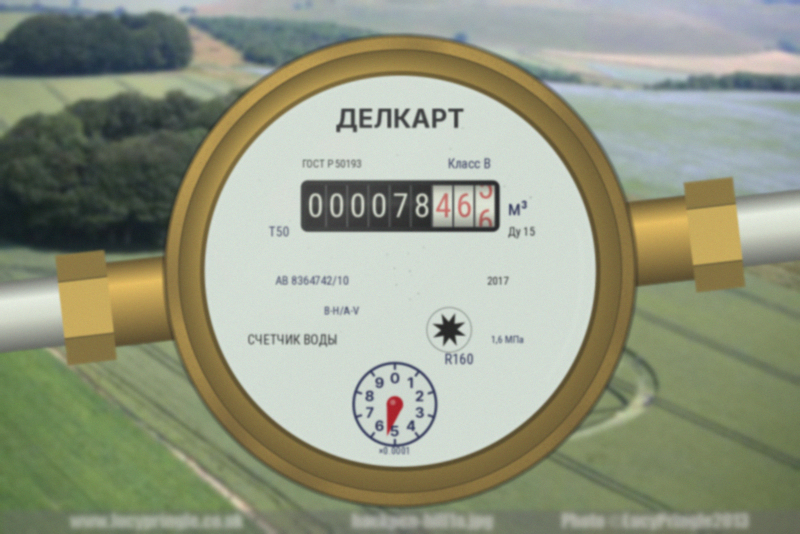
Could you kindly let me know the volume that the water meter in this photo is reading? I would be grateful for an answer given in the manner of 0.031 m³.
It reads 78.4655 m³
